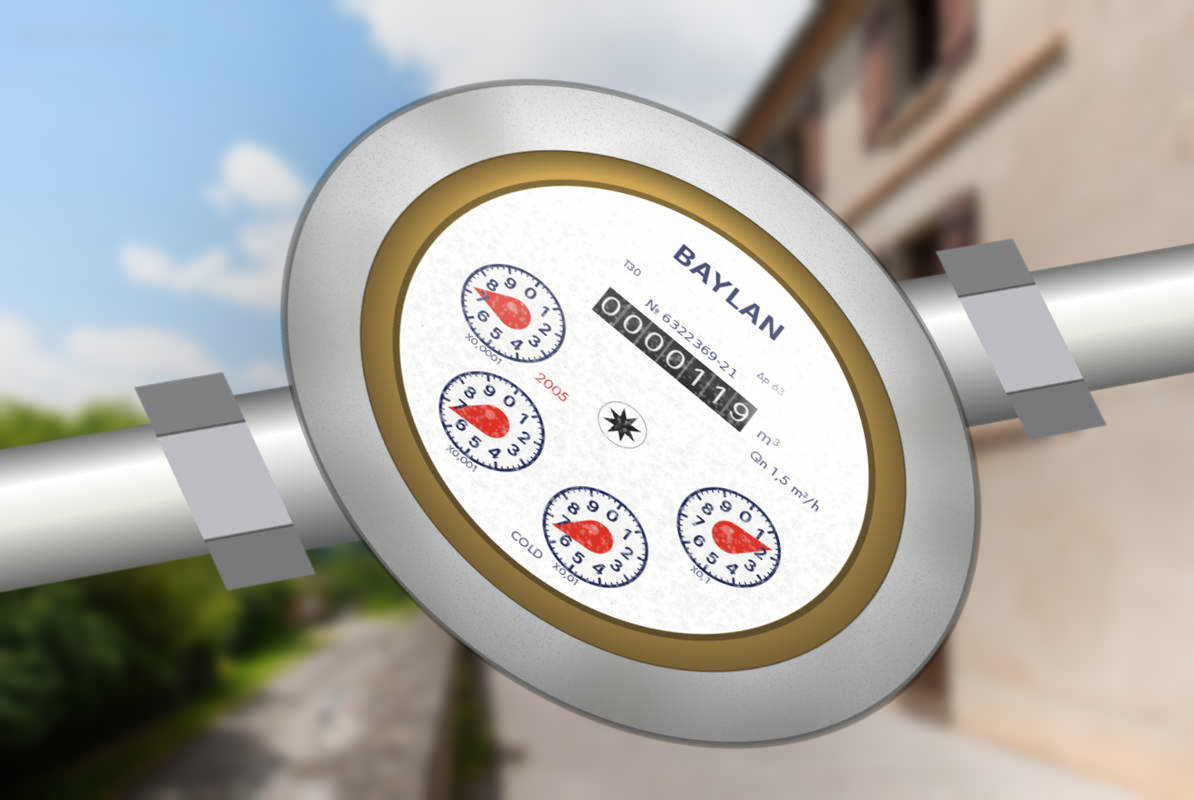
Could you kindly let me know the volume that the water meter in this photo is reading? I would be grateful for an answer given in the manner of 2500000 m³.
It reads 119.1667 m³
